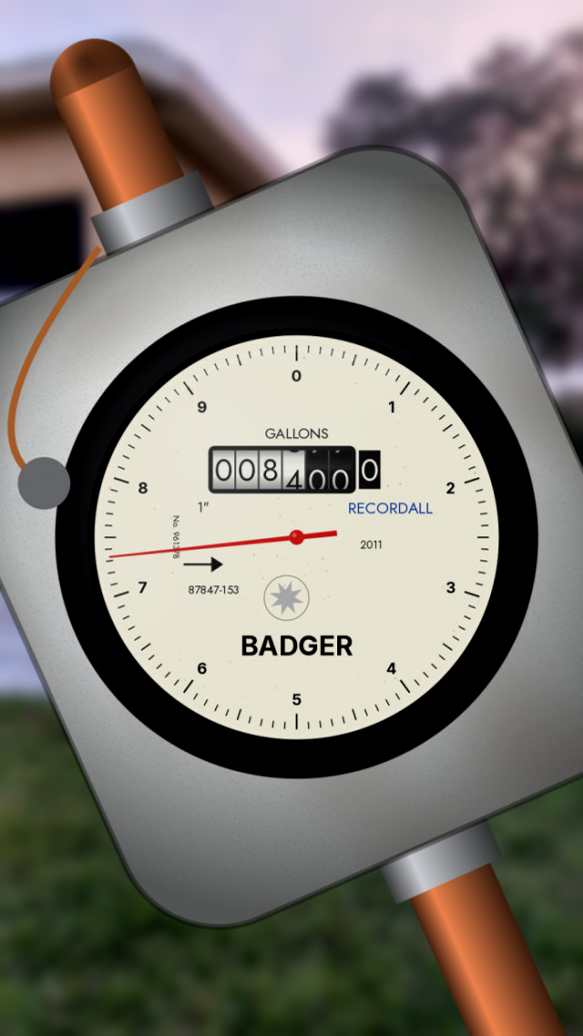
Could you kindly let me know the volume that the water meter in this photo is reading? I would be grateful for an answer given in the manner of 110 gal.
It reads 83997.3 gal
